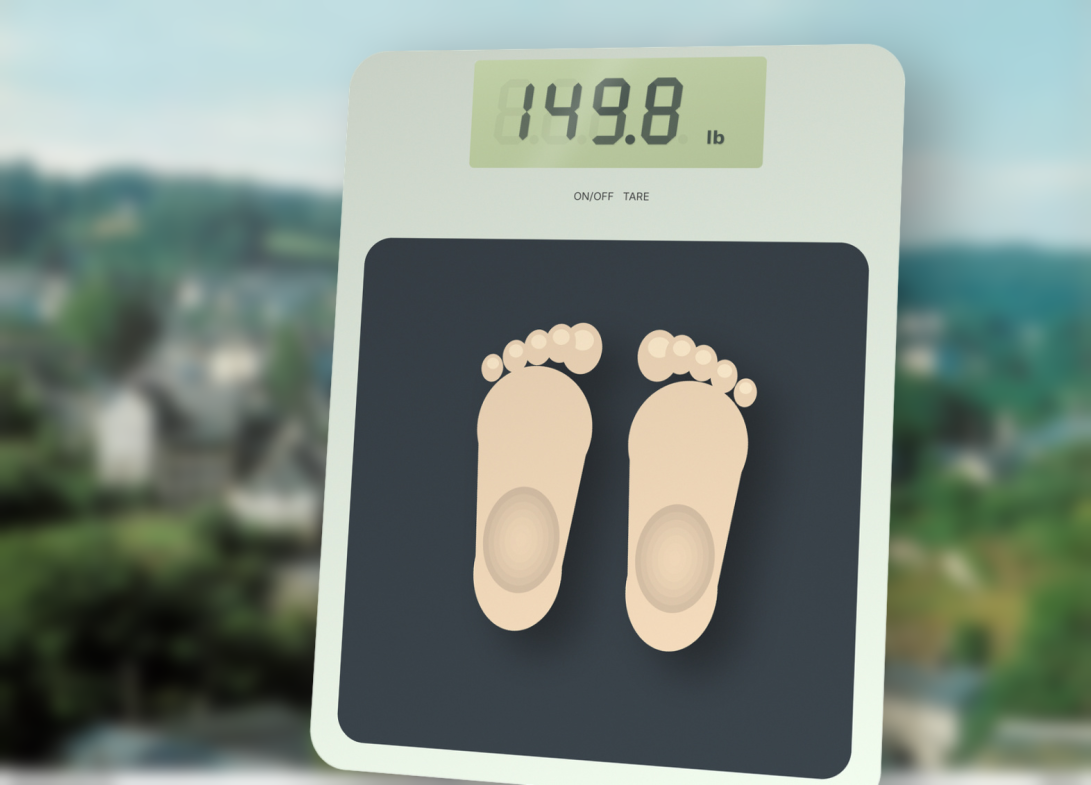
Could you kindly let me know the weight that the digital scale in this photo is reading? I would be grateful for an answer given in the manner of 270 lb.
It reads 149.8 lb
